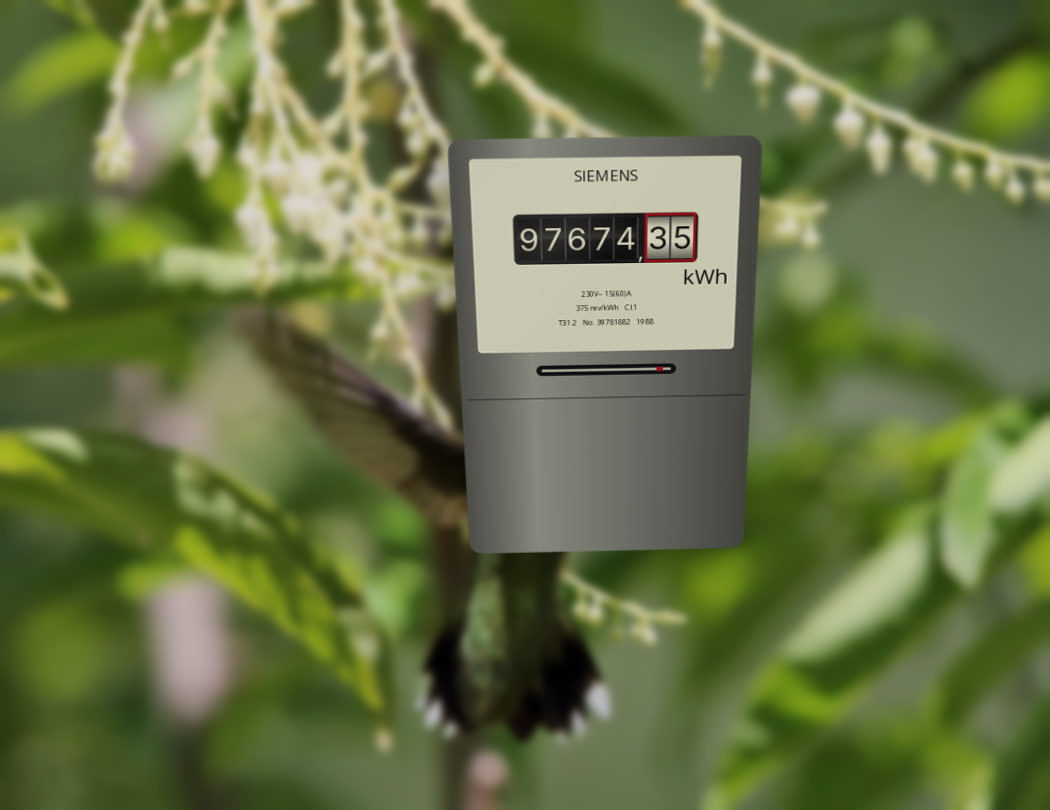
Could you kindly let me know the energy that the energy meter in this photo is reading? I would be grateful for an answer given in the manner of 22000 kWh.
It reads 97674.35 kWh
